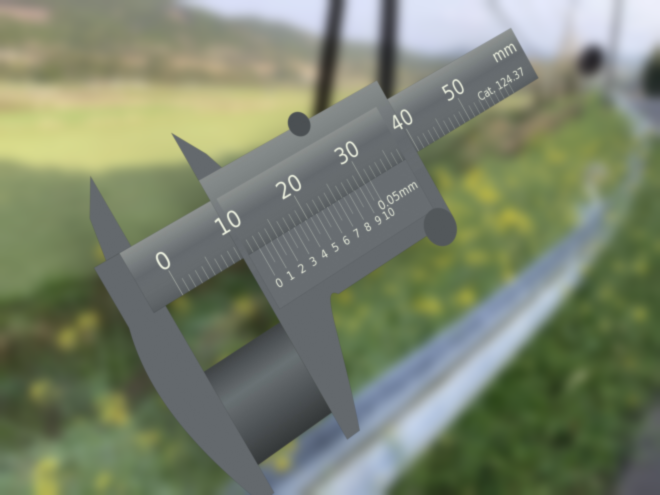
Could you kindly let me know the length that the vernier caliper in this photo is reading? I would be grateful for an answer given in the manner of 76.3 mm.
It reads 12.0 mm
